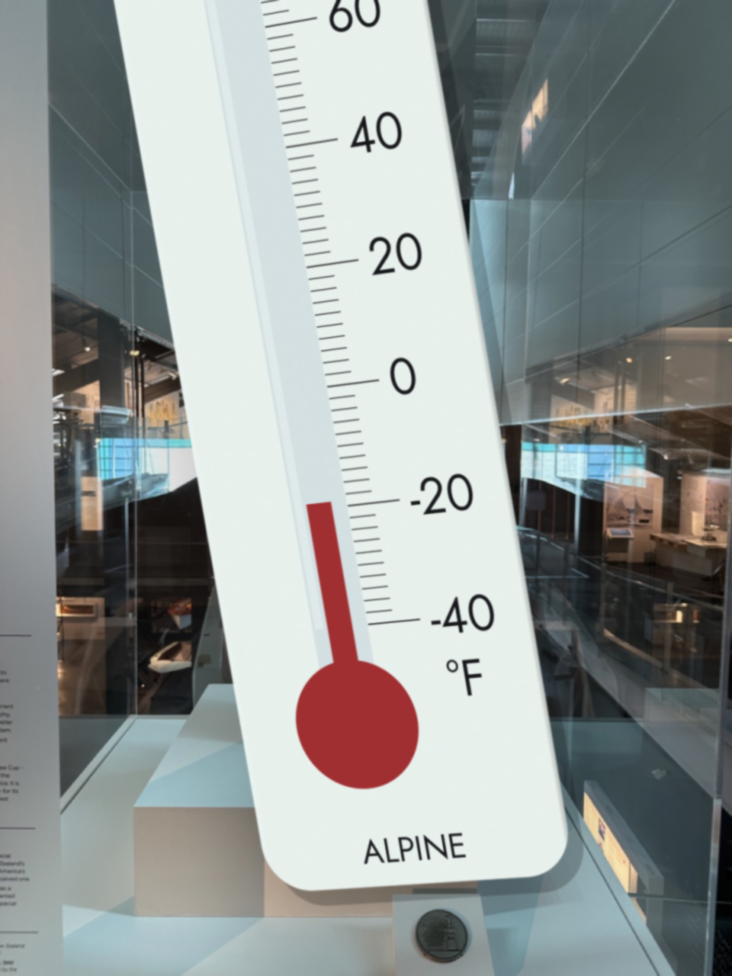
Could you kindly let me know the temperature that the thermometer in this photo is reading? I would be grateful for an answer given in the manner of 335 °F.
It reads -19 °F
